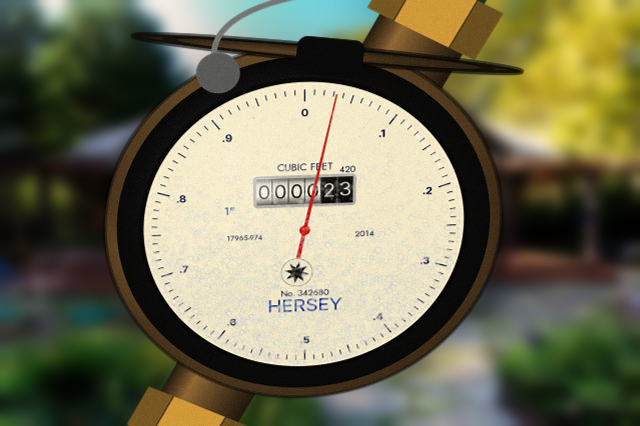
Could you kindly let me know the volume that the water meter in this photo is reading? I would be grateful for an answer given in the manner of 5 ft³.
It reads 23.03 ft³
